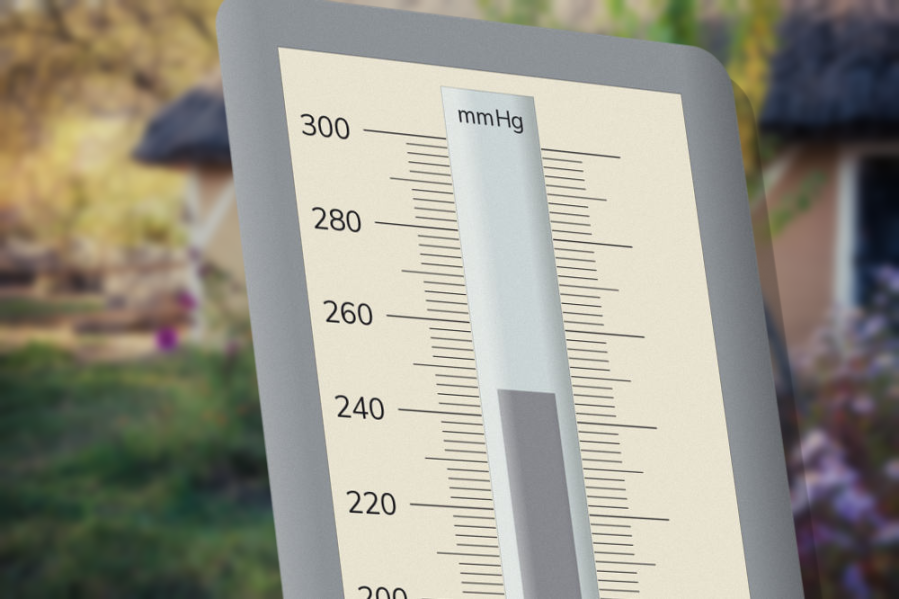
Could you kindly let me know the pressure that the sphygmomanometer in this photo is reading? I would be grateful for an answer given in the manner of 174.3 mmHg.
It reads 246 mmHg
